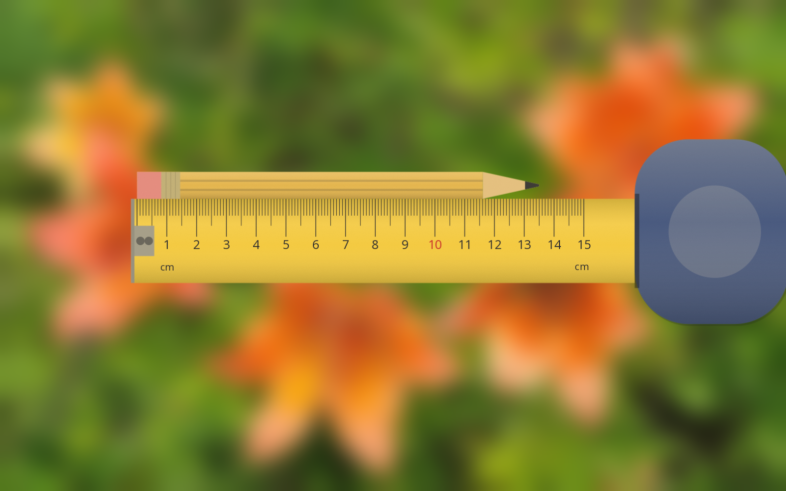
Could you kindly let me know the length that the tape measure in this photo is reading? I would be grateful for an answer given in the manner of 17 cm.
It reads 13.5 cm
